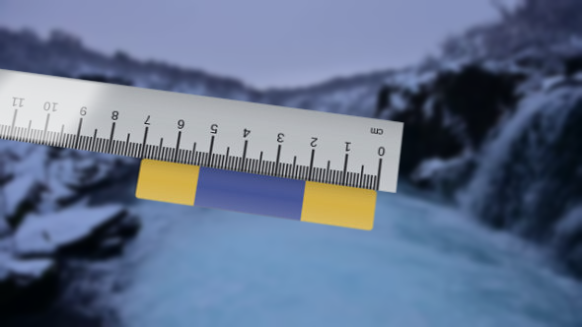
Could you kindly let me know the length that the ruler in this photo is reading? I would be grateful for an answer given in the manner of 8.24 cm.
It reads 7 cm
